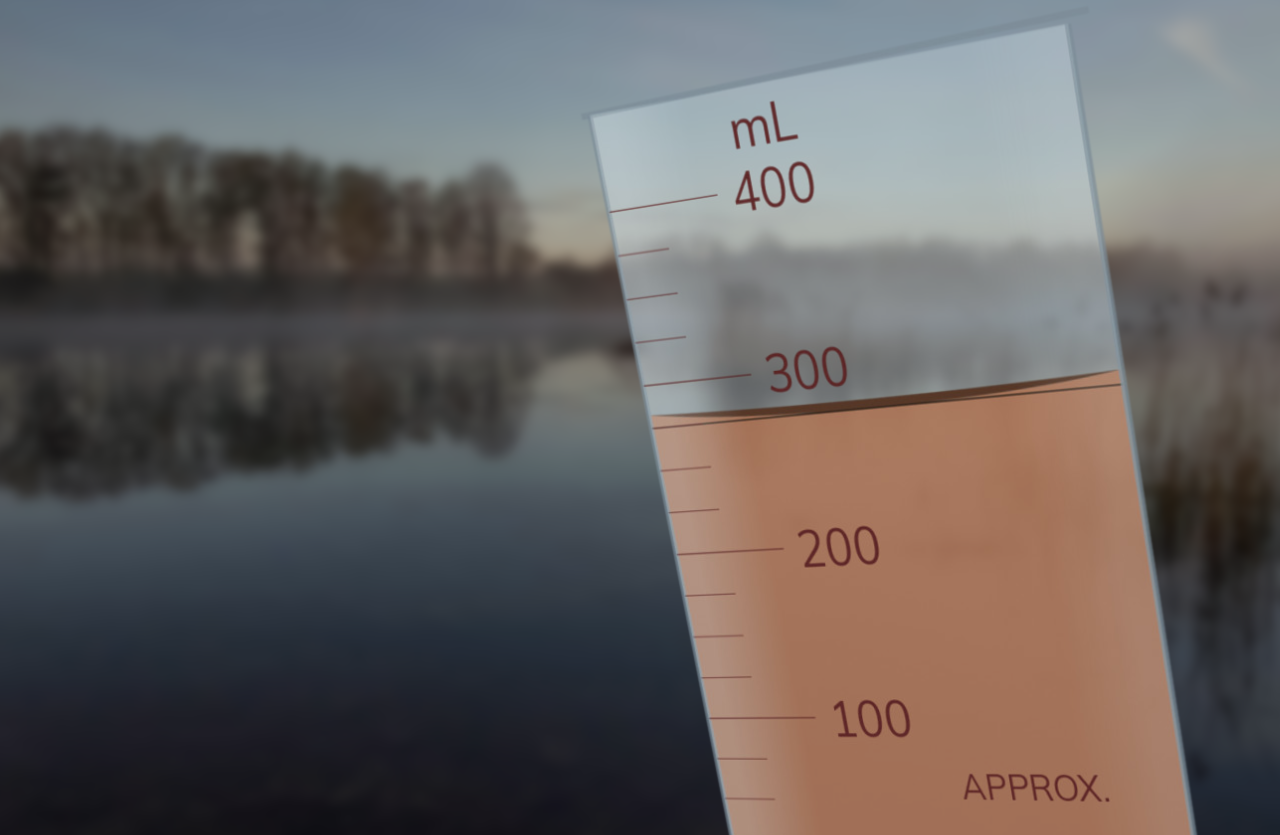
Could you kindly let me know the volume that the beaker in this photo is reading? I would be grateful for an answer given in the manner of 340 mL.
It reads 275 mL
